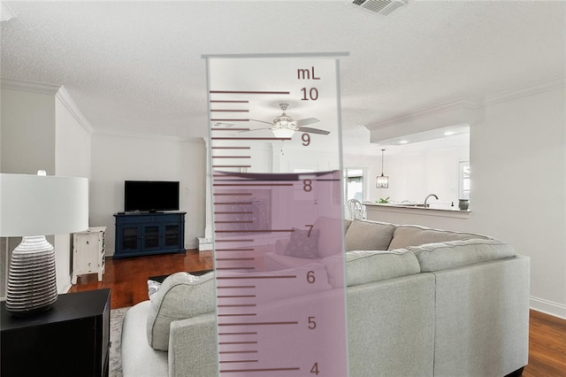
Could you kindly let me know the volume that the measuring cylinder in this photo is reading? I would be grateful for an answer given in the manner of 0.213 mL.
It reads 8.1 mL
